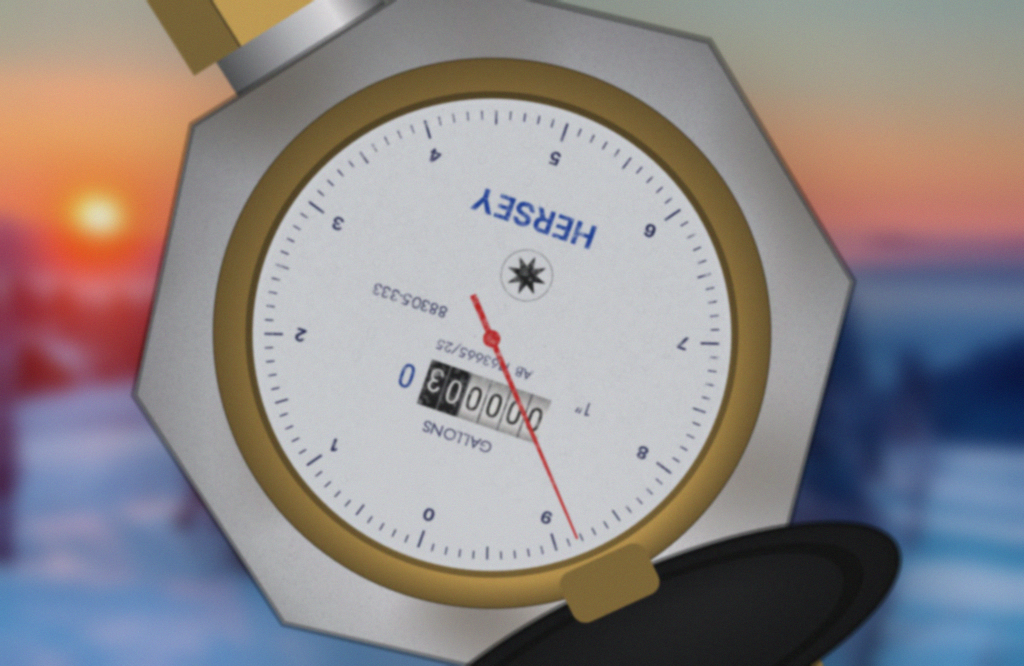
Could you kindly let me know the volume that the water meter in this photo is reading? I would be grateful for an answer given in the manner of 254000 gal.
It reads 28.8 gal
